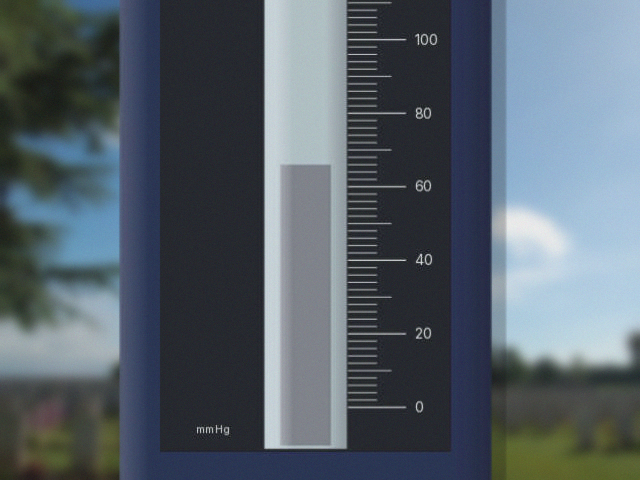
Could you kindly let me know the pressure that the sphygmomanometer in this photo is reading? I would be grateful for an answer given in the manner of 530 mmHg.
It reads 66 mmHg
